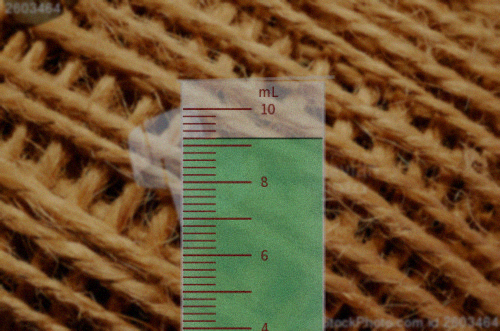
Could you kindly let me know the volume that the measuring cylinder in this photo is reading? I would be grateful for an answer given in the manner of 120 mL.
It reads 9.2 mL
